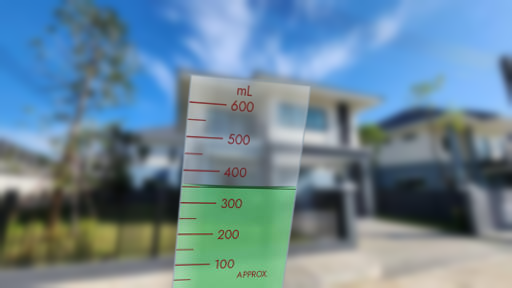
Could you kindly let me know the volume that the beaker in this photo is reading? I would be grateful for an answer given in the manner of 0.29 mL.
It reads 350 mL
